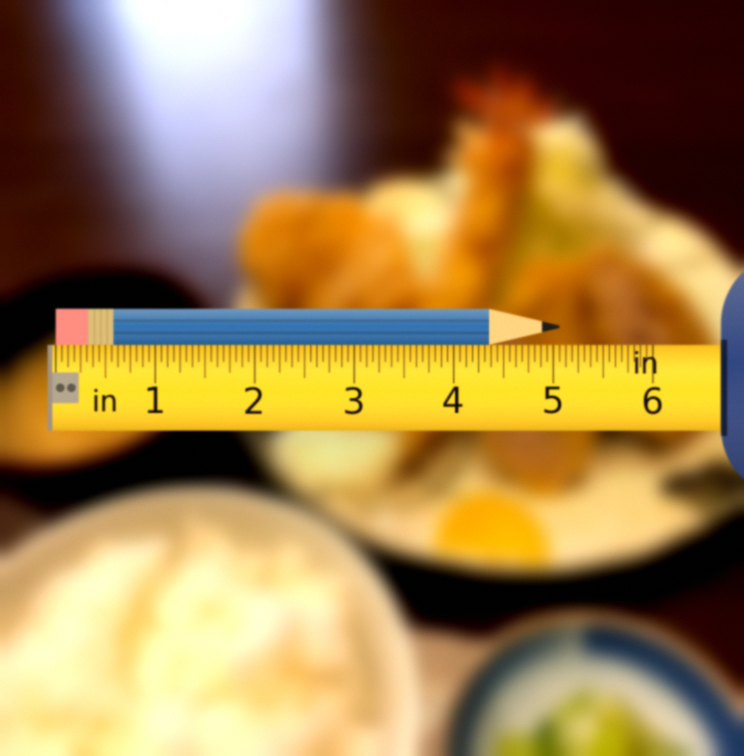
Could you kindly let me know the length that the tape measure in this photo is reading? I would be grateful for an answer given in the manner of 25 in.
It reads 5.0625 in
